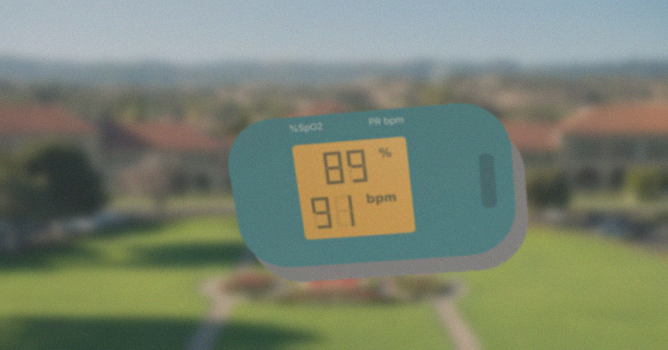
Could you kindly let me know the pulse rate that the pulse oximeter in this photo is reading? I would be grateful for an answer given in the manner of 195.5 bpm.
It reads 91 bpm
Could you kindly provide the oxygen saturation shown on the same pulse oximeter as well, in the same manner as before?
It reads 89 %
